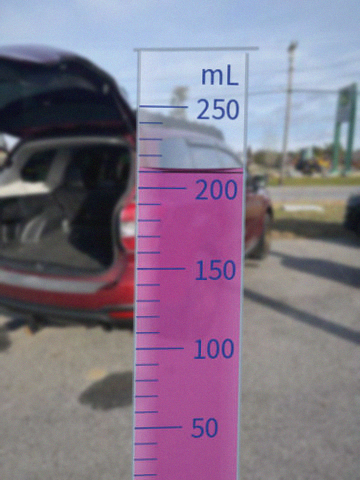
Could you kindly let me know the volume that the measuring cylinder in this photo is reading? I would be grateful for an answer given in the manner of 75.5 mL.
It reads 210 mL
